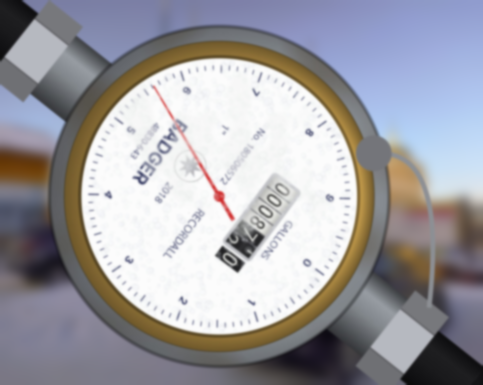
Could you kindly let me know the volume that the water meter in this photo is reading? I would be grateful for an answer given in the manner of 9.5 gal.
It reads 8715.6 gal
